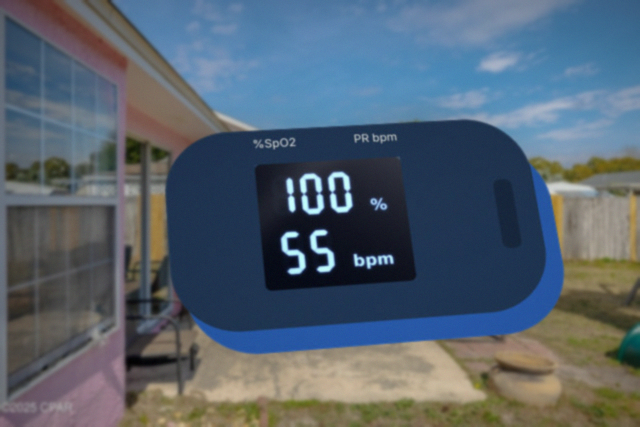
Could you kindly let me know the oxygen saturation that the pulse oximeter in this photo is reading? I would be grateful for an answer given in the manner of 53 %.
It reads 100 %
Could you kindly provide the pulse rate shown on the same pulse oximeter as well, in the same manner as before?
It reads 55 bpm
